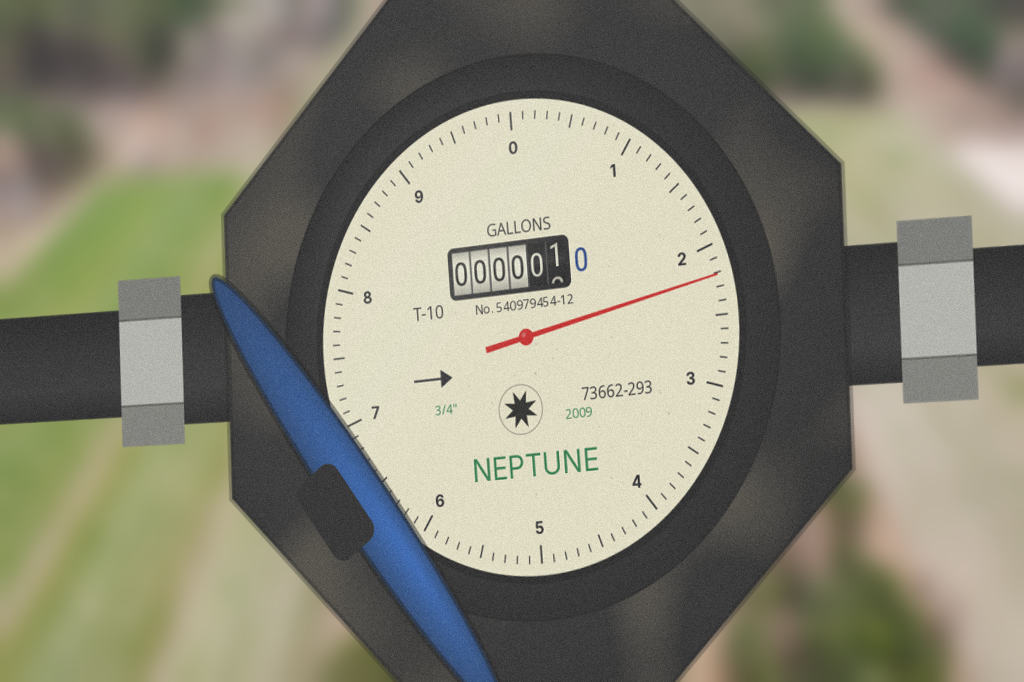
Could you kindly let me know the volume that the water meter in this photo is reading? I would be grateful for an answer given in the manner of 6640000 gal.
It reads 12.2 gal
